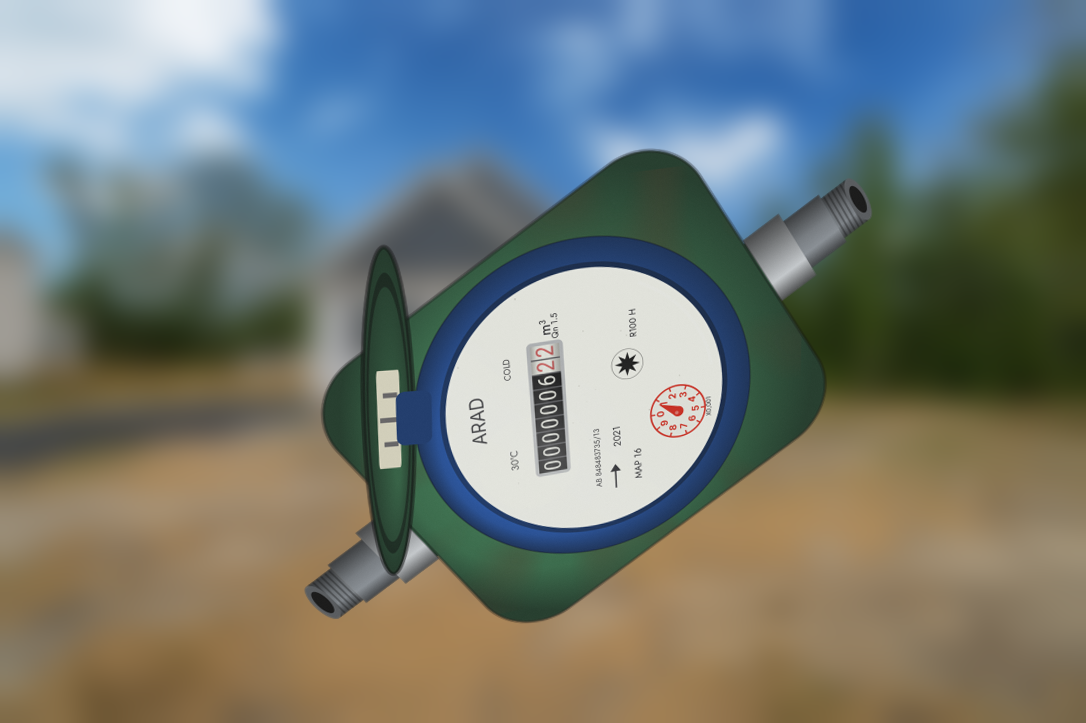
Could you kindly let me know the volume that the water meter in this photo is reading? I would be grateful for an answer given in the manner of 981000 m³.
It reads 6.220 m³
